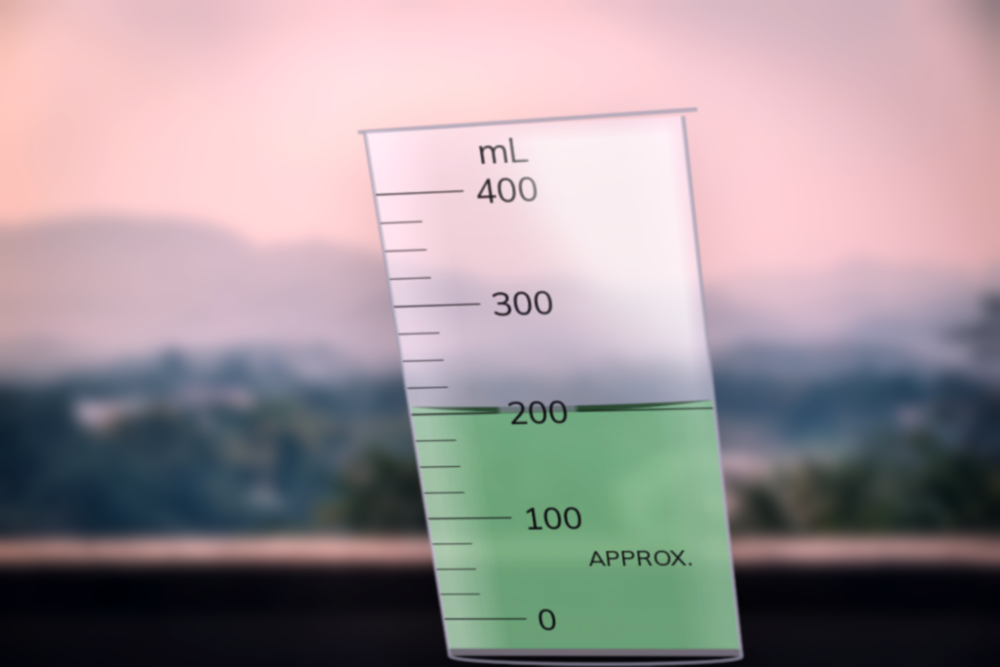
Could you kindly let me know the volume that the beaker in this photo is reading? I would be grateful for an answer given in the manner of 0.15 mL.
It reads 200 mL
